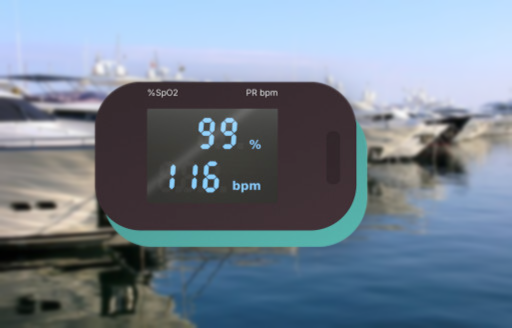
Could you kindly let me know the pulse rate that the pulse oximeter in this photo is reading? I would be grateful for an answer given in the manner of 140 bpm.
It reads 116 bpm
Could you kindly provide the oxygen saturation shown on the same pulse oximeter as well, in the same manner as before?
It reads 99 %
